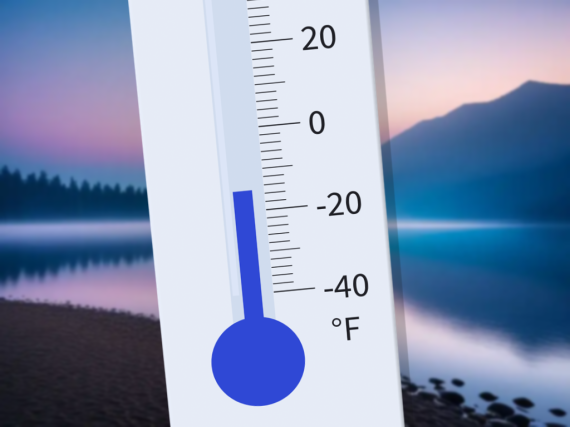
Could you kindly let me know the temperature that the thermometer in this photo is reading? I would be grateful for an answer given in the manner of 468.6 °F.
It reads -15 °F
